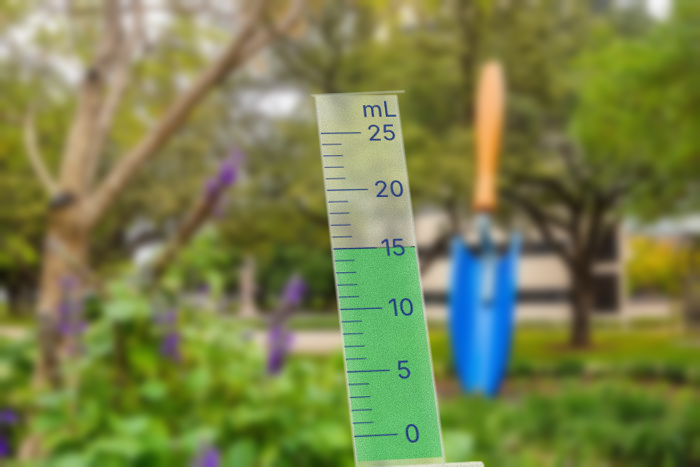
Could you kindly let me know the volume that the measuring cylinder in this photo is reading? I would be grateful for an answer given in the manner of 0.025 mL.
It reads 15 mL
